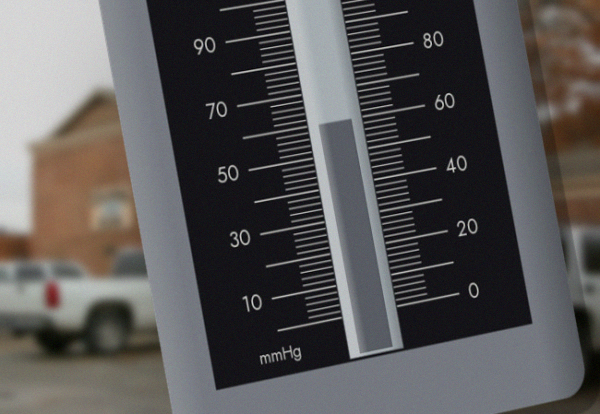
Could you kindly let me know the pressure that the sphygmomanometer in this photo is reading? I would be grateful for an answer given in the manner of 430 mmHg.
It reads 60 mmHg
